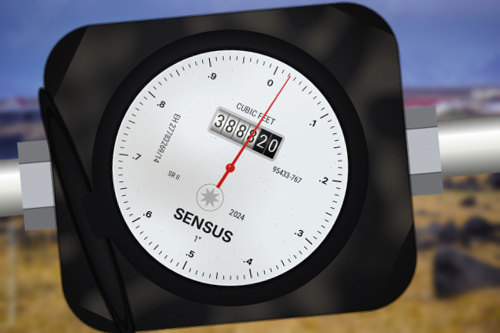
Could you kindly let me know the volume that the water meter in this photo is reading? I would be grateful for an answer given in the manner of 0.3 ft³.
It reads 388820.02 ft³
